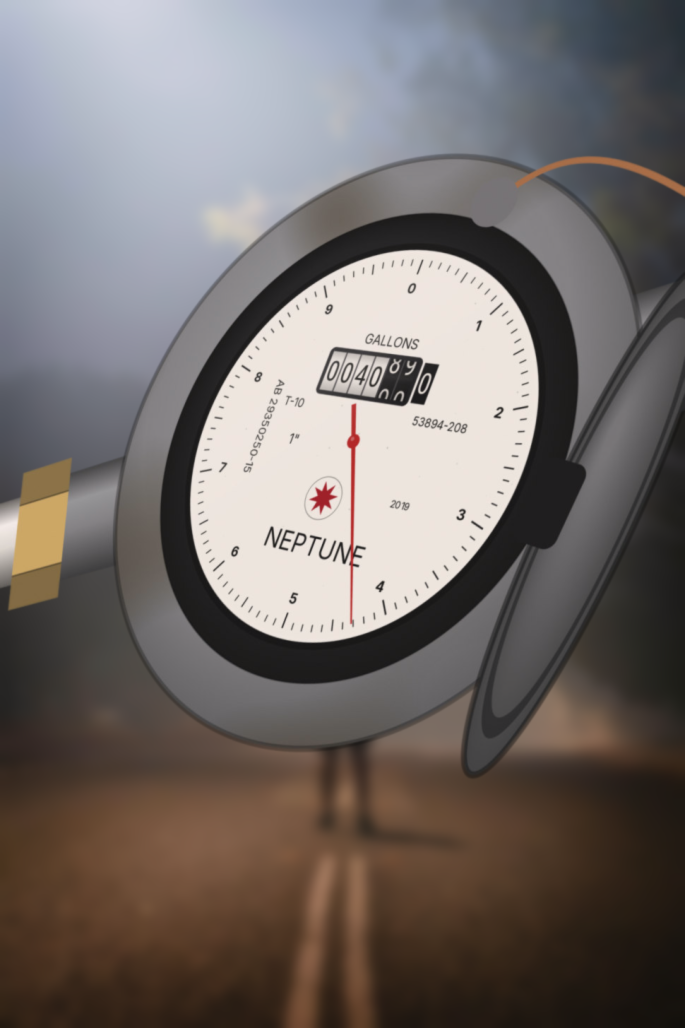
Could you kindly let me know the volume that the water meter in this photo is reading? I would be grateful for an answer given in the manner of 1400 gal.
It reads 40894.3 gal
